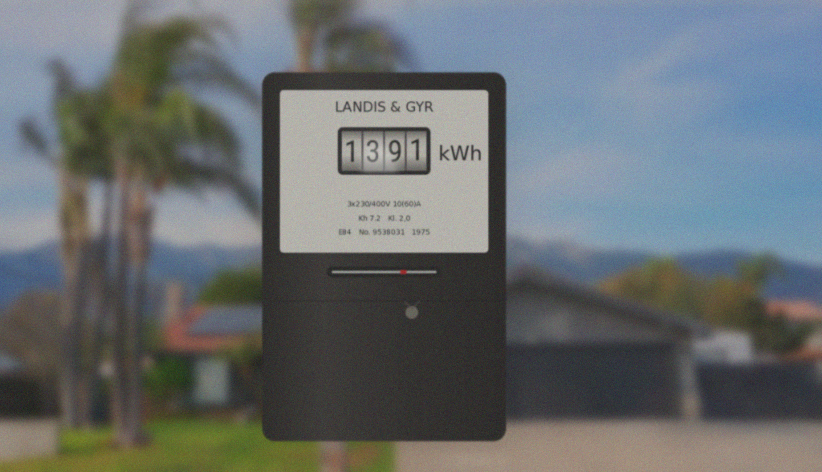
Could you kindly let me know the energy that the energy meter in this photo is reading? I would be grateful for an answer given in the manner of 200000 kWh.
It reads 1391 kWh
